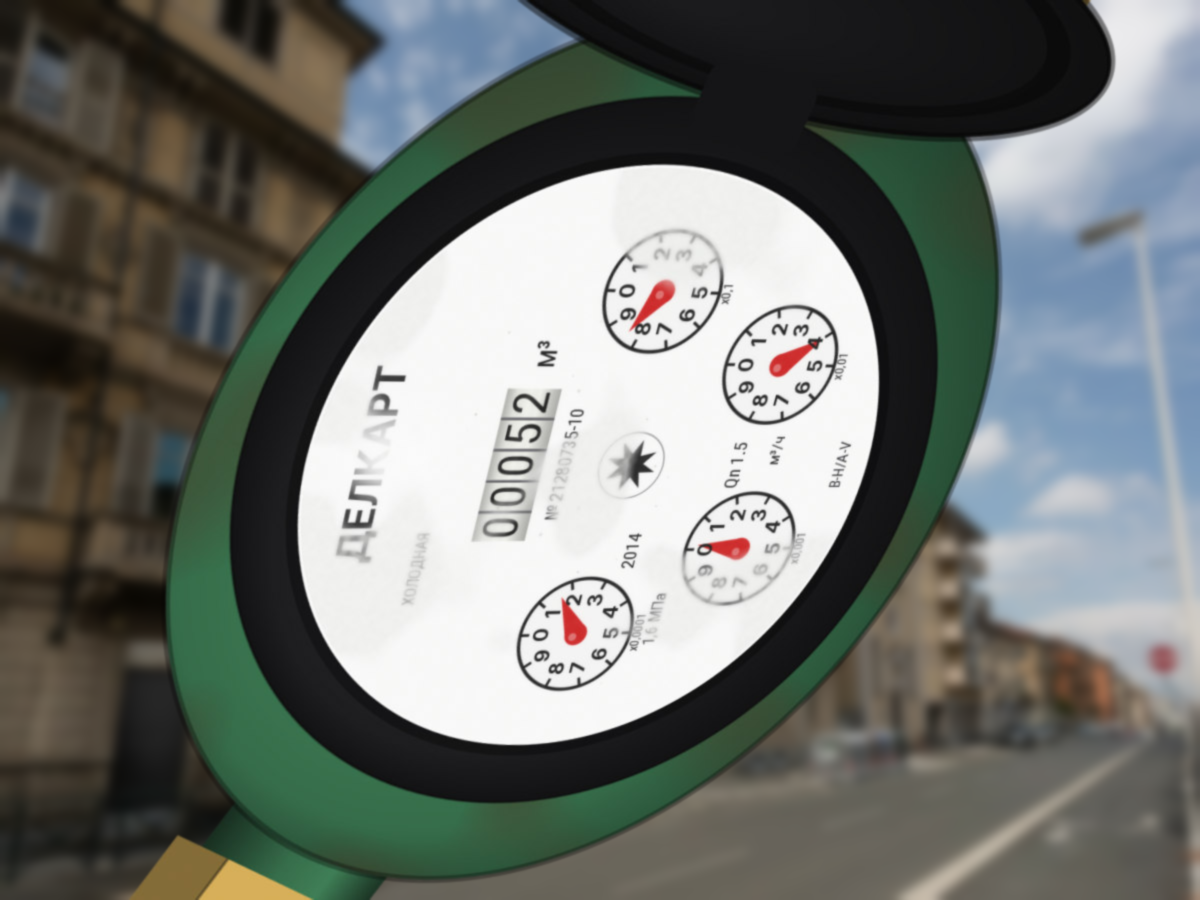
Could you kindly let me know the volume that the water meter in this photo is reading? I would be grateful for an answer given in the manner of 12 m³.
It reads 52.8401 m³
